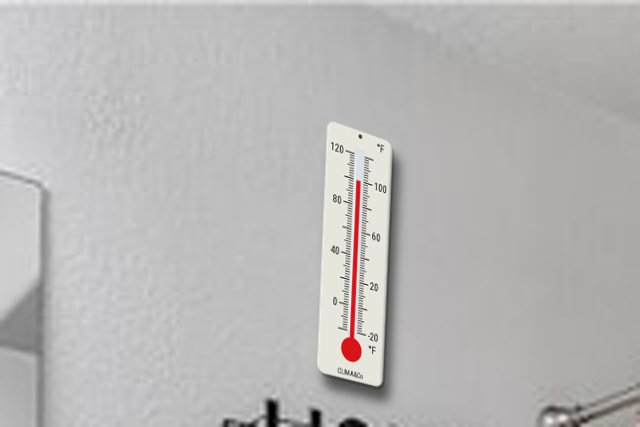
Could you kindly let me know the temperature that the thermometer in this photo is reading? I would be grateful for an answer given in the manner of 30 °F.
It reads 100 °F
